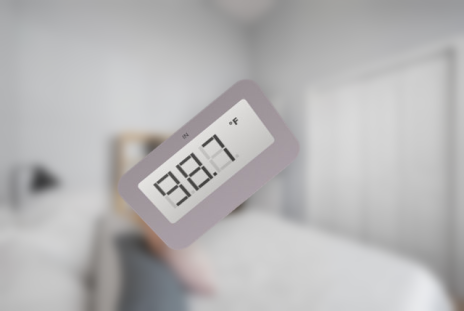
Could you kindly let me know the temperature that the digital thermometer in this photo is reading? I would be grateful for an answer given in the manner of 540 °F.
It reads 98.7 °F
